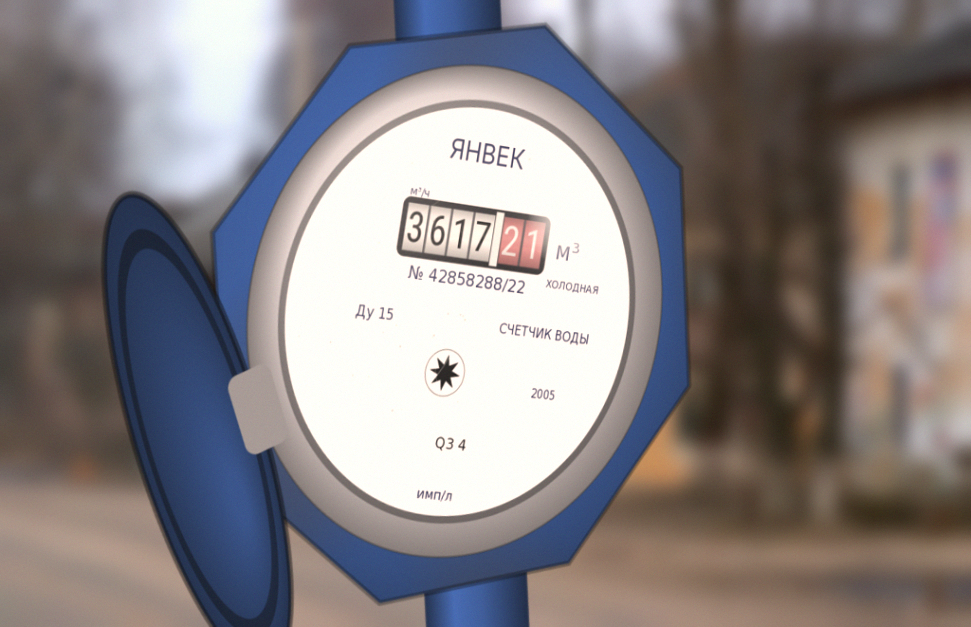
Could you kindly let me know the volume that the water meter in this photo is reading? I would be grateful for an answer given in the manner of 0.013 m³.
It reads 3617.21 m³
